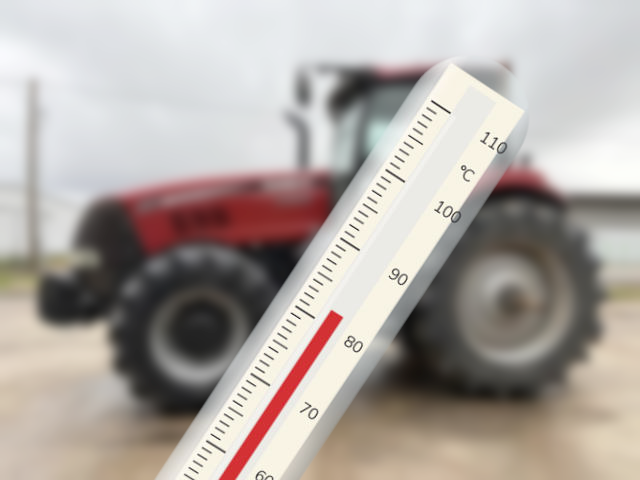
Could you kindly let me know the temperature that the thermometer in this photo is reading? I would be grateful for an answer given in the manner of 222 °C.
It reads 82 °C
